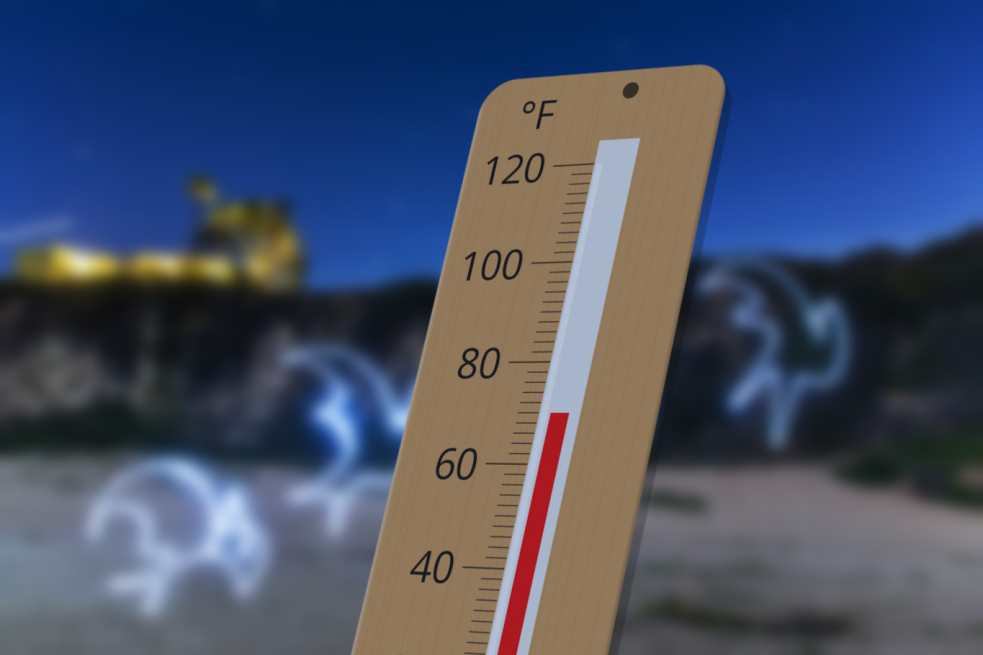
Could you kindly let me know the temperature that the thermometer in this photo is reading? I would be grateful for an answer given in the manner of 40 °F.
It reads 70 °F
